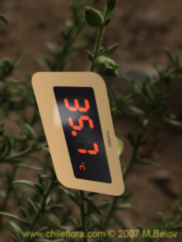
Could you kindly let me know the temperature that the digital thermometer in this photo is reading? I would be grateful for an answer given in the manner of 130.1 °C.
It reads 35.7 °C
